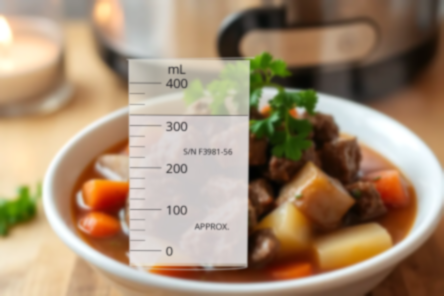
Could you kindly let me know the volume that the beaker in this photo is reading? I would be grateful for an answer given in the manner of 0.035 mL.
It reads 325 mL
